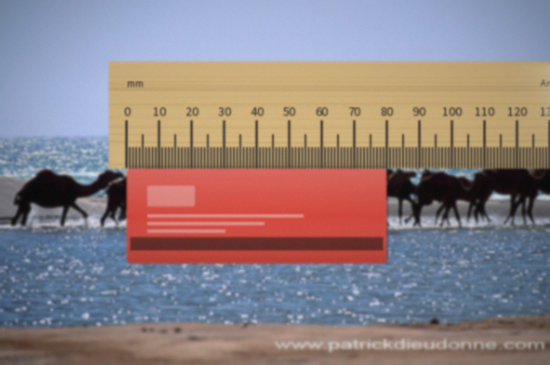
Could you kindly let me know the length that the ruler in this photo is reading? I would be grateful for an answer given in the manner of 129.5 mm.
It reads 80 mm
